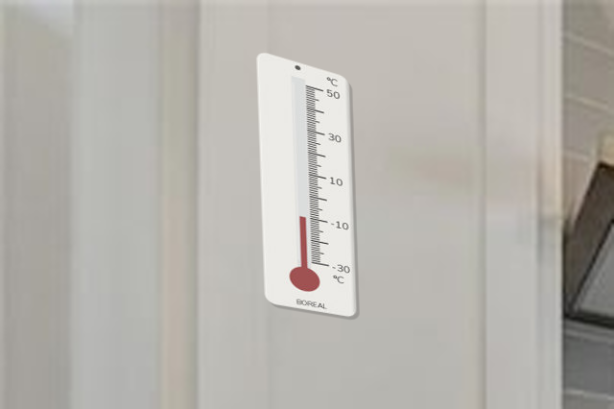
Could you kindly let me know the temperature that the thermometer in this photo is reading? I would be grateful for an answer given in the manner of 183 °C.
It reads -10 °C
